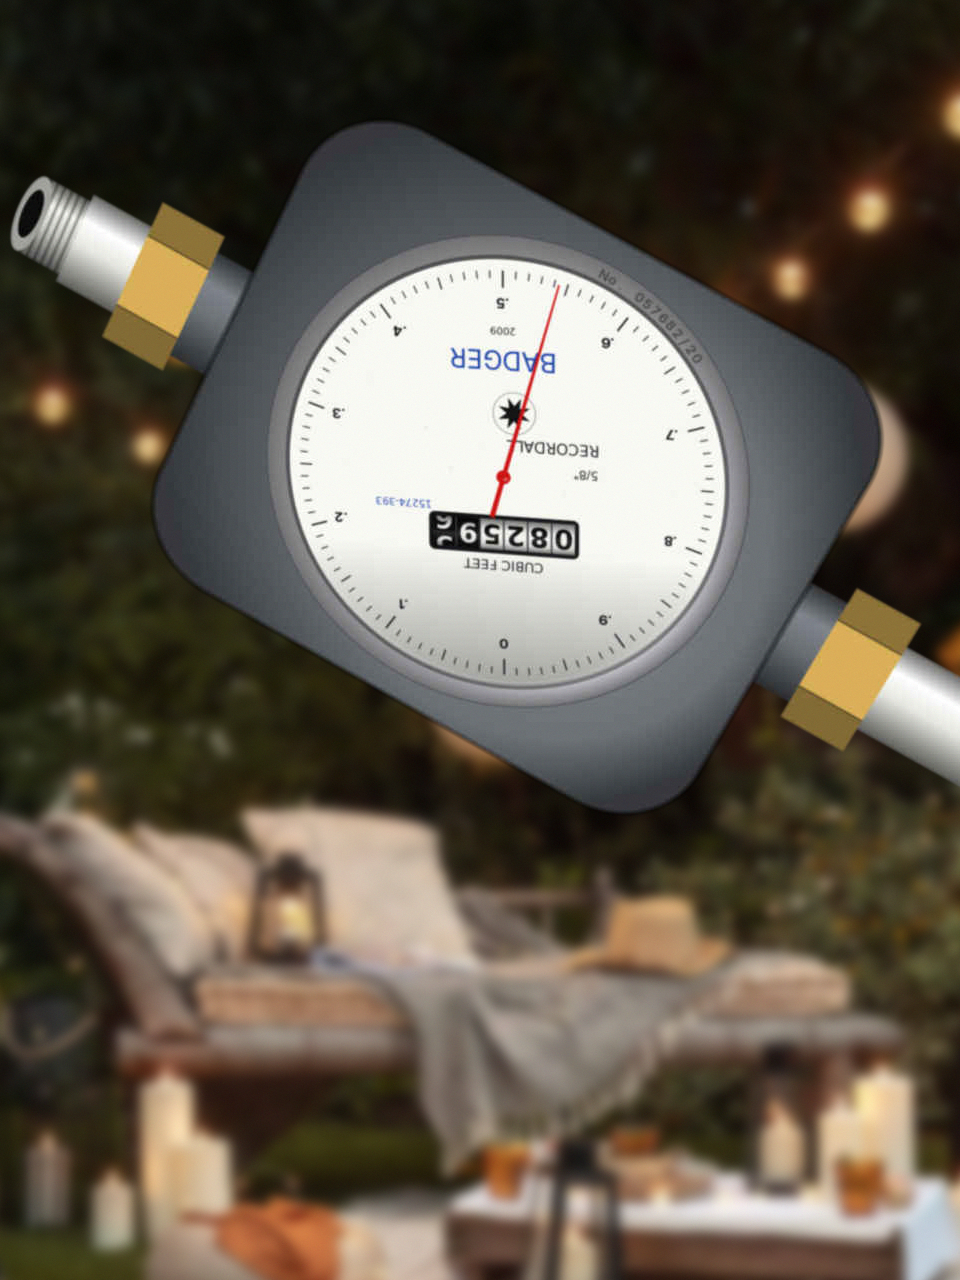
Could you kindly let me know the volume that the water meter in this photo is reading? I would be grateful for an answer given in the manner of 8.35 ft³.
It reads 82595.54 ft³
